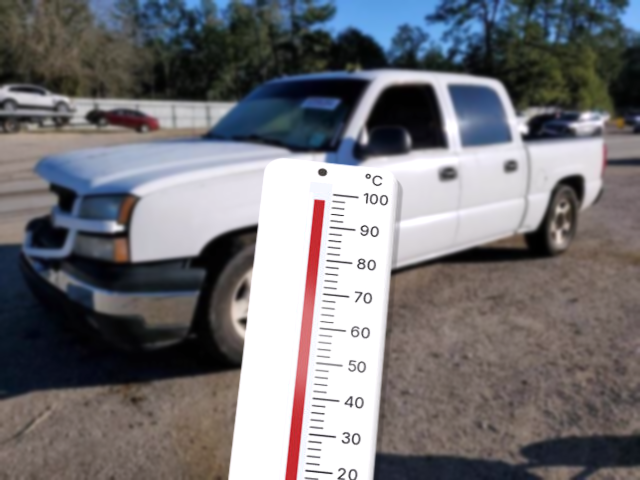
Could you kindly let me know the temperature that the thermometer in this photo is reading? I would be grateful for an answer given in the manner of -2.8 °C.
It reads 98 °C
